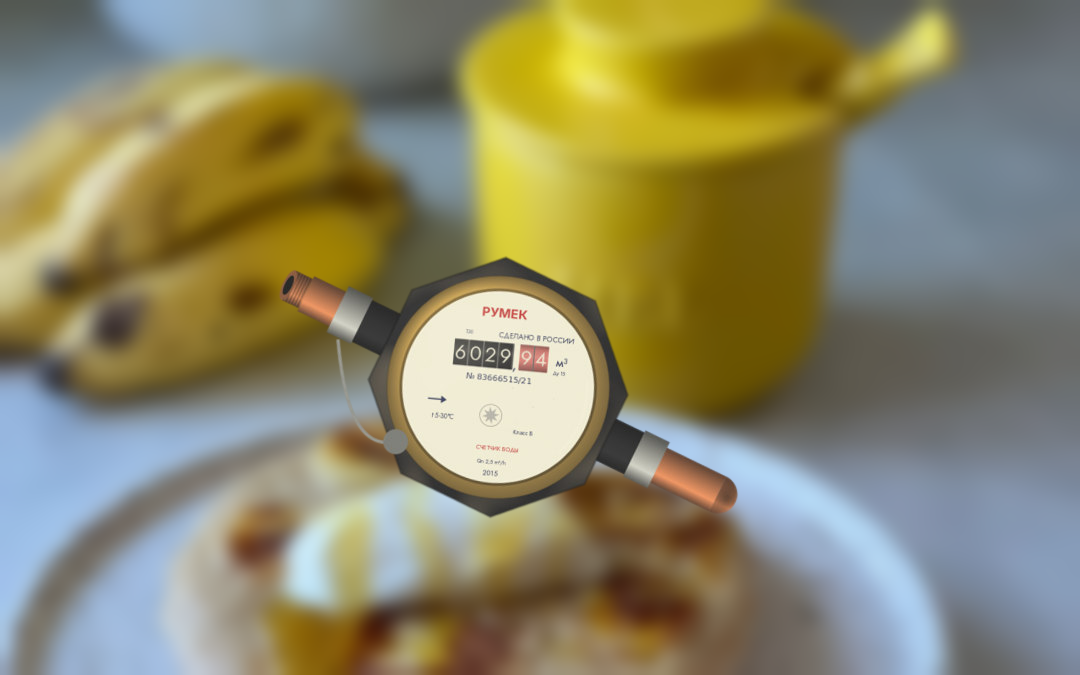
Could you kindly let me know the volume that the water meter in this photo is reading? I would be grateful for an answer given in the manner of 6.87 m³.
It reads 6029.94 m³
